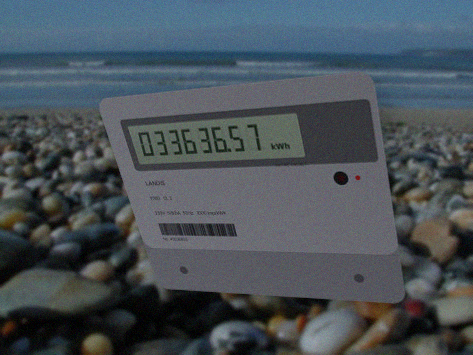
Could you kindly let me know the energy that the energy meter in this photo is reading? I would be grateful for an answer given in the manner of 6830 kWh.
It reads 33636.57 kWh
